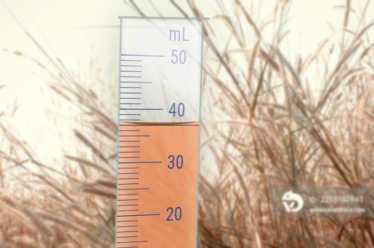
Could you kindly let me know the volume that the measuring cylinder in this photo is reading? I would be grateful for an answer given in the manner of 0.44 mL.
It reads 37 mL
